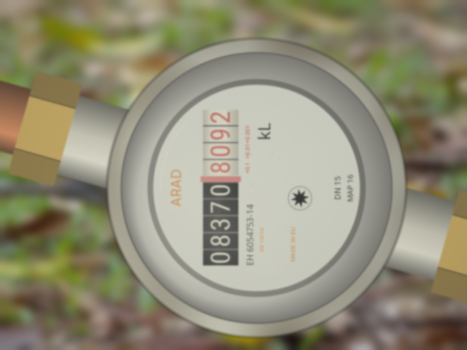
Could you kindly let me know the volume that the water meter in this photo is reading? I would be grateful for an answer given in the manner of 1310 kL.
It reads 8370.8092 kL
